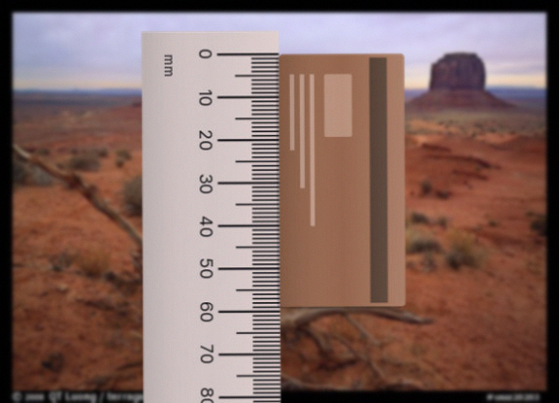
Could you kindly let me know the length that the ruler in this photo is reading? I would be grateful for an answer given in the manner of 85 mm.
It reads 59 mm
